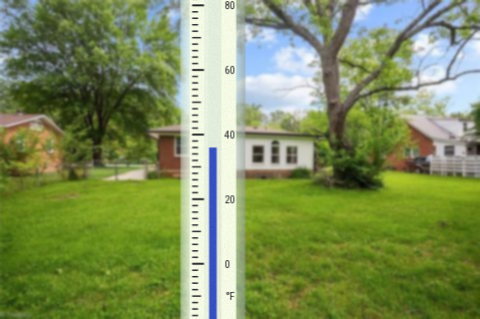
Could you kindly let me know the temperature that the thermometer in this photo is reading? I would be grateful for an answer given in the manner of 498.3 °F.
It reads 36 °F
